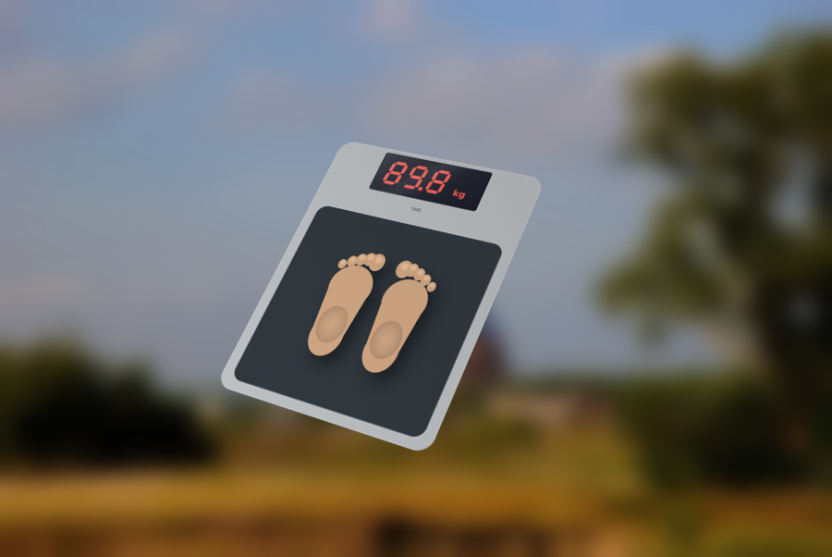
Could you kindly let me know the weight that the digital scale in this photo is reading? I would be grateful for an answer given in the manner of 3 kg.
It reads 89.8 kg
